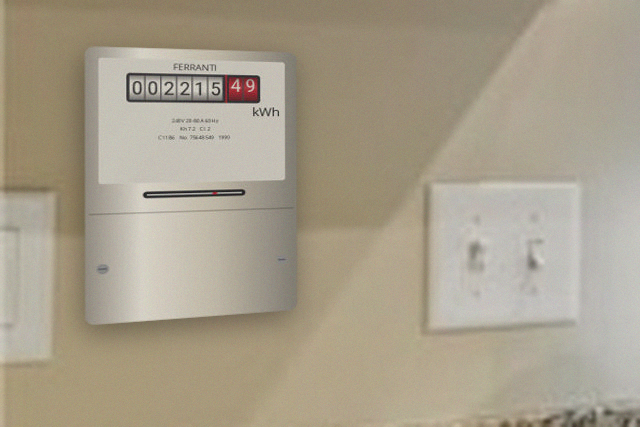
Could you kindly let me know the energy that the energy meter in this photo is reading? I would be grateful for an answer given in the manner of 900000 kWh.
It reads 2215.49 kWh
